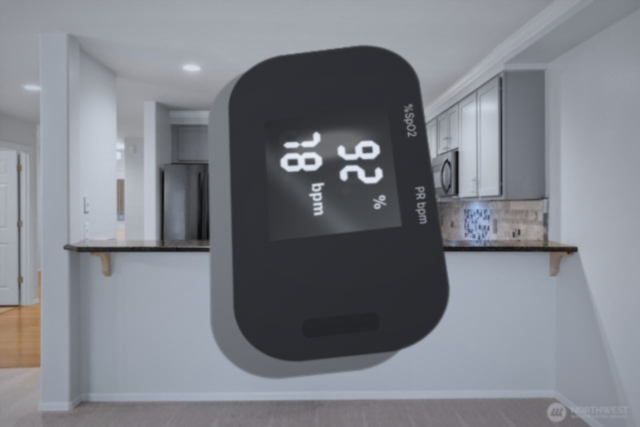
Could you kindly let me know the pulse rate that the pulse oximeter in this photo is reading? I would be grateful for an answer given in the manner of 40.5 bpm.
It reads 78 bpm
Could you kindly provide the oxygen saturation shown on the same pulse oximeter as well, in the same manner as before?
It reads 92 %
